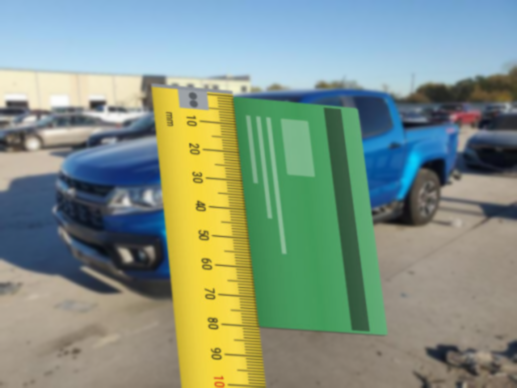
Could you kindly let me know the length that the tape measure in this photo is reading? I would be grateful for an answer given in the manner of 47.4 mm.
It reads 80 mm
